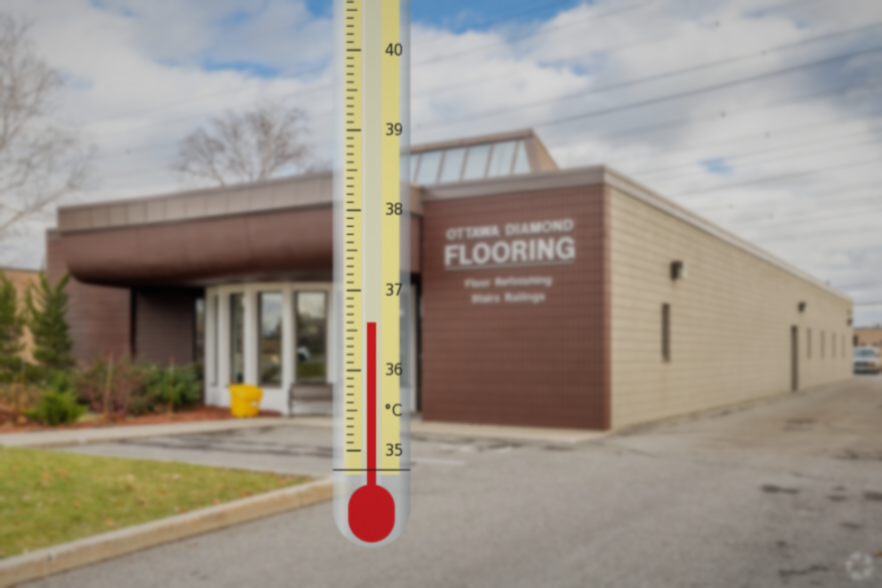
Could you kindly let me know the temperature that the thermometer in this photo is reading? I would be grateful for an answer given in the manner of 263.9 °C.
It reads 36.6 °C
